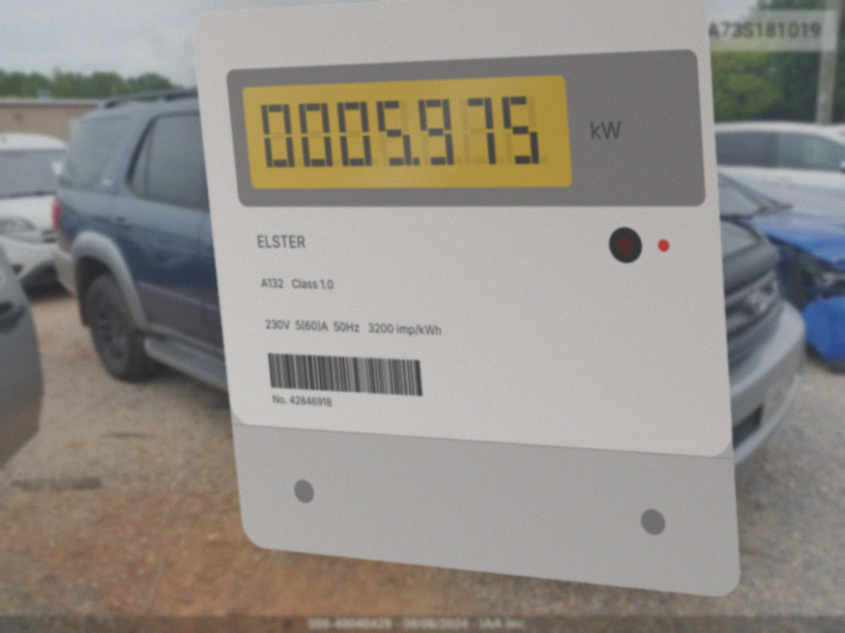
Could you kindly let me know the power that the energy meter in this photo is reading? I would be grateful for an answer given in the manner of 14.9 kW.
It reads 5.975 kW
